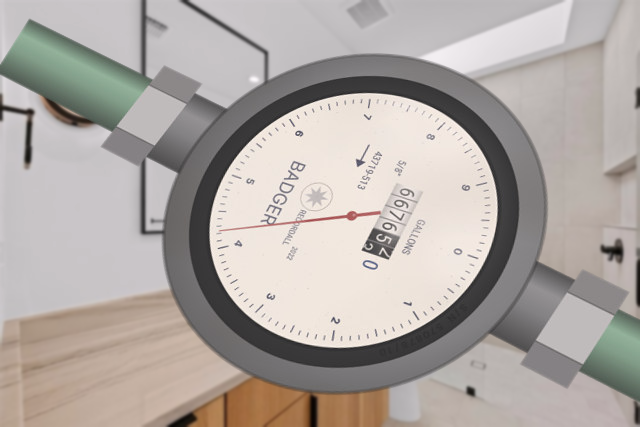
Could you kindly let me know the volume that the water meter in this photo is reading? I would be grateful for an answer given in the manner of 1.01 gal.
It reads 6676524.2 gal
